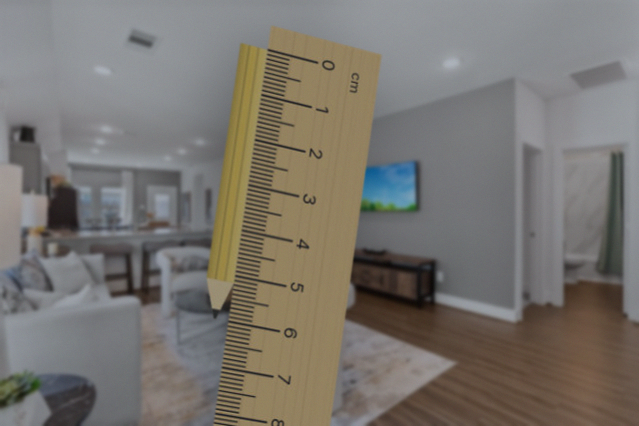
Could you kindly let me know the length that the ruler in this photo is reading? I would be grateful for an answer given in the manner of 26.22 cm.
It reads 6 cm
